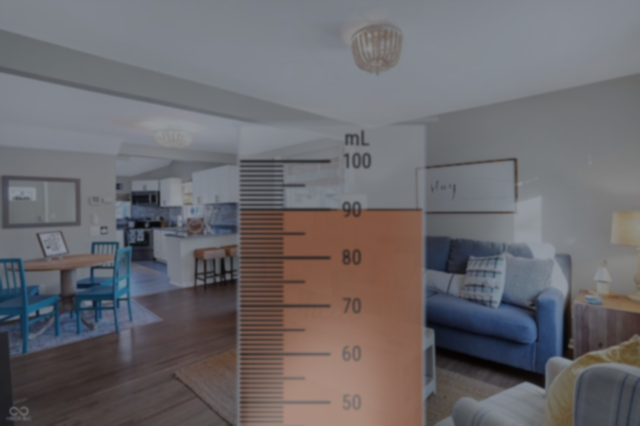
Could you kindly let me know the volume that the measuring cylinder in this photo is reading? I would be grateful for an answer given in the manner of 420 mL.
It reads 90 mL
